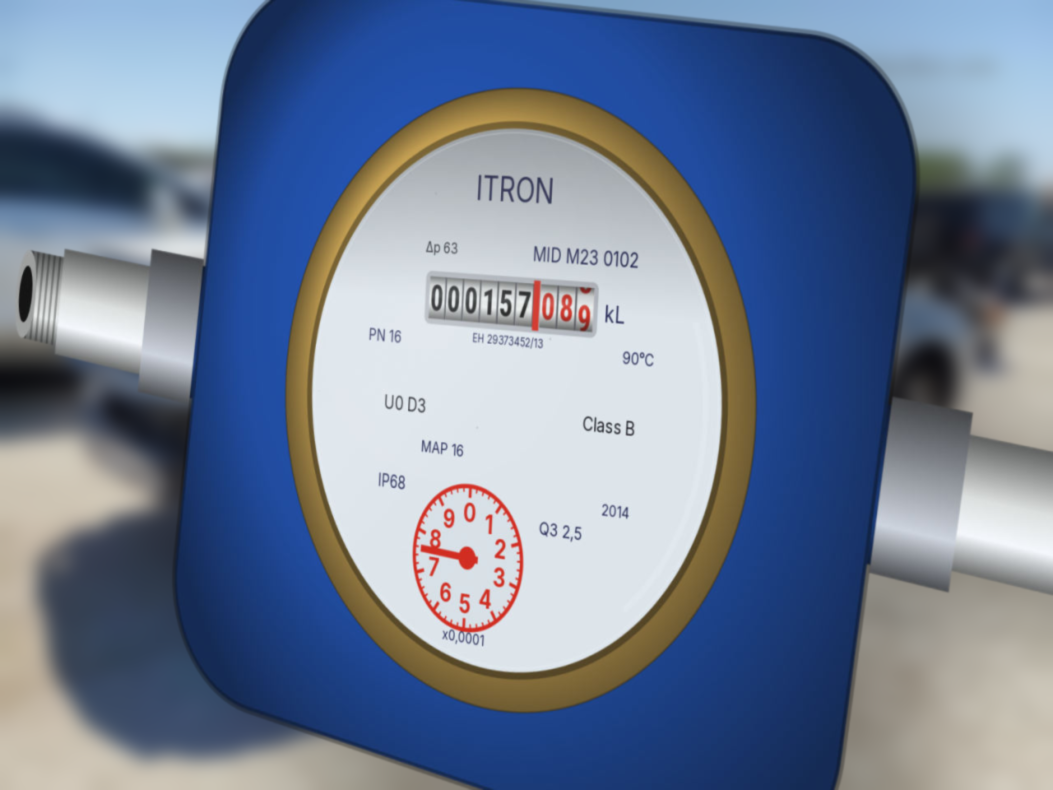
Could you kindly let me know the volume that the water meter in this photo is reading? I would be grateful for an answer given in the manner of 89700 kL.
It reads 157.0887 kL
